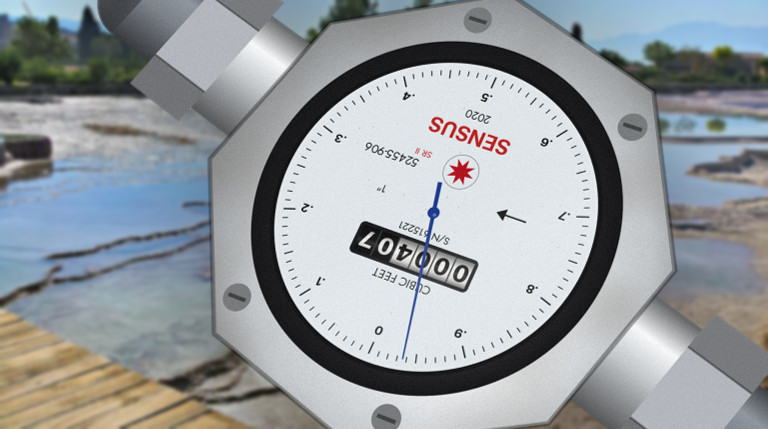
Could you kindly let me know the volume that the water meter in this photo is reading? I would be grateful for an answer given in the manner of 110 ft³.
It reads 406.96 ft³
